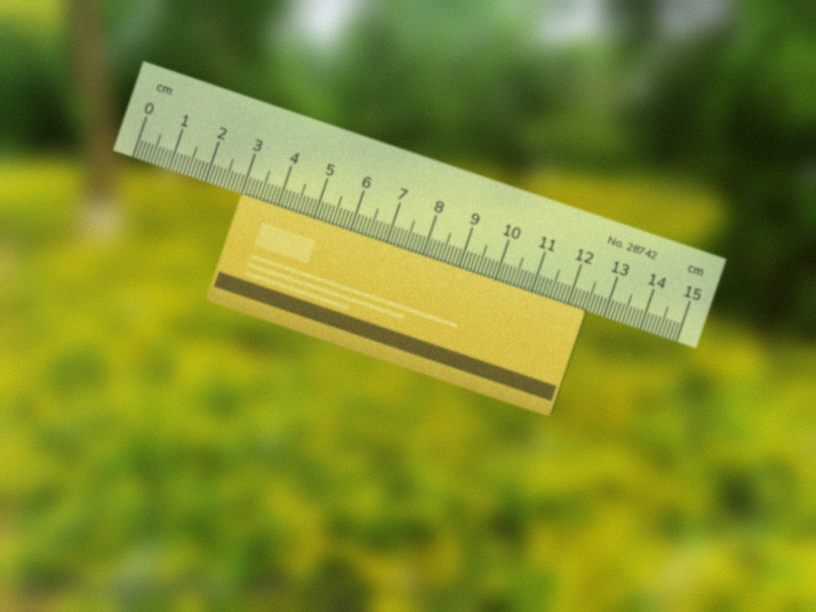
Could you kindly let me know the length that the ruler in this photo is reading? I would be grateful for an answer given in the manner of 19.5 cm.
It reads 9.5 cm
